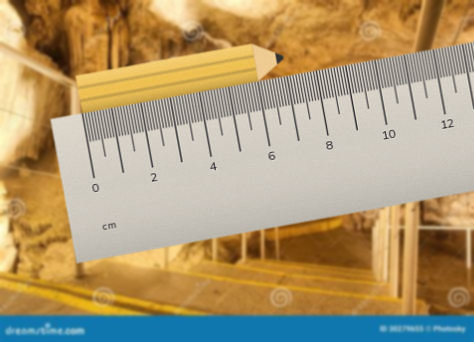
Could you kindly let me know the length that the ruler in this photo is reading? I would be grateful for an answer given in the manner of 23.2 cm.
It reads 7 cm
